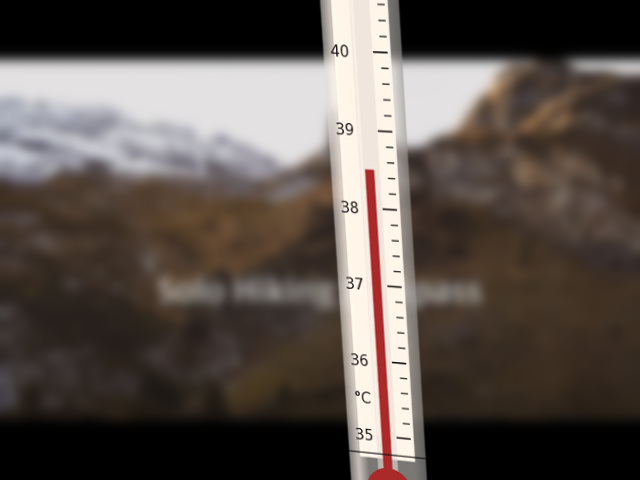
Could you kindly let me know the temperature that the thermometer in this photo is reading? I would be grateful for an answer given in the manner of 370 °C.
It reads 38.5 °C
